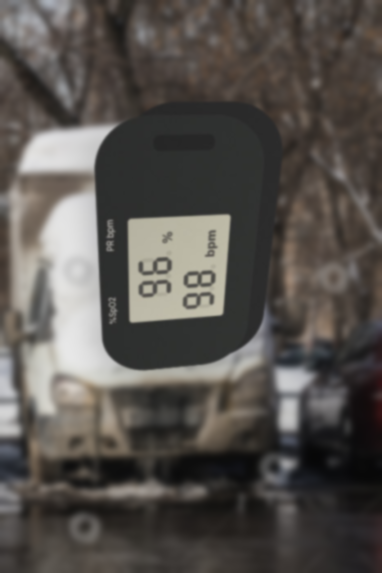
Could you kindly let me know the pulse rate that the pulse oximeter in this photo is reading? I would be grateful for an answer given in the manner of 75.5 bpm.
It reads 98 bpm
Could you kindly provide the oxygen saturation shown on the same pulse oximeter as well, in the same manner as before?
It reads 96 %
